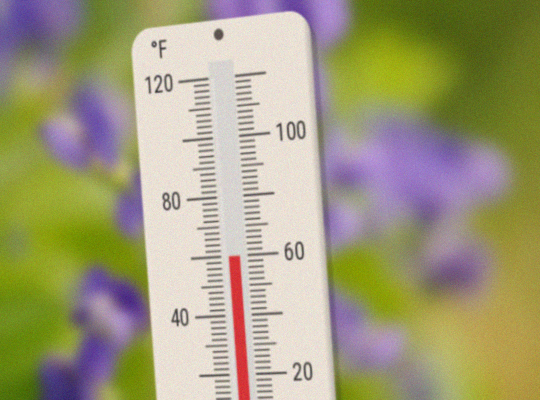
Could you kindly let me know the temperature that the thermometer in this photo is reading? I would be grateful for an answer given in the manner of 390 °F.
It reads 60 °F
